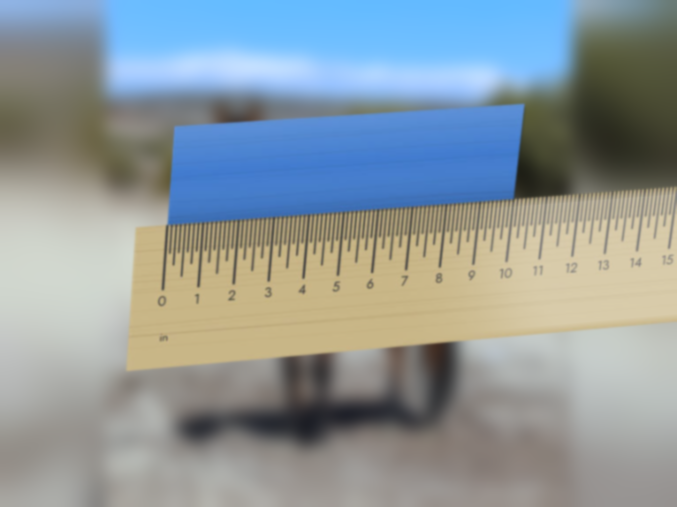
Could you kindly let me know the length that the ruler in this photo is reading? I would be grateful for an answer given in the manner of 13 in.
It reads 10 in
